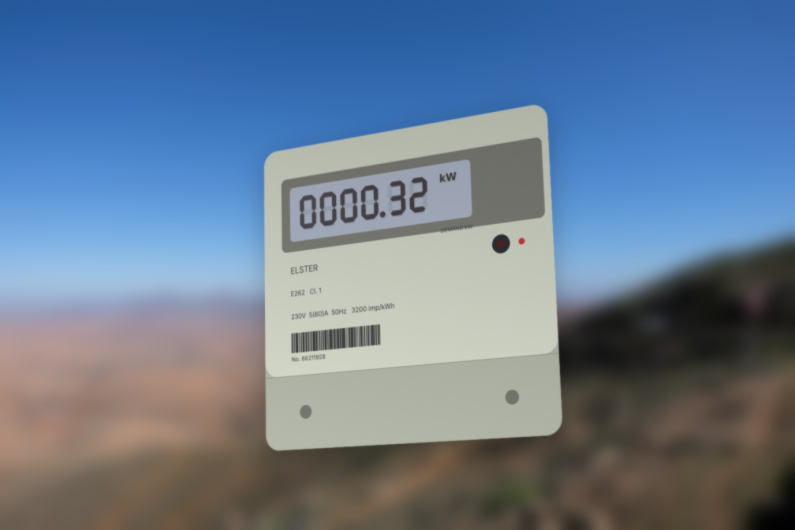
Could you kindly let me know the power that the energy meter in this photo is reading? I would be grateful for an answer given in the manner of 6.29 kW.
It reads 0.32 kW
